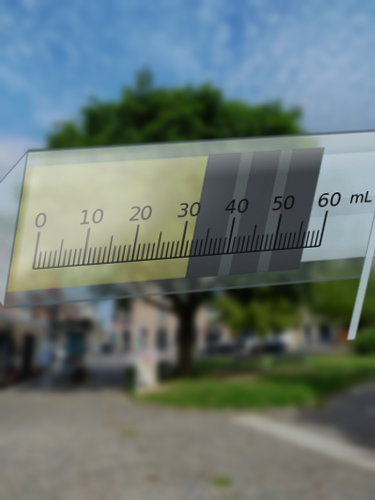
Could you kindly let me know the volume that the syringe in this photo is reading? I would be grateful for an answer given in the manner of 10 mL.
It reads 32 mL
